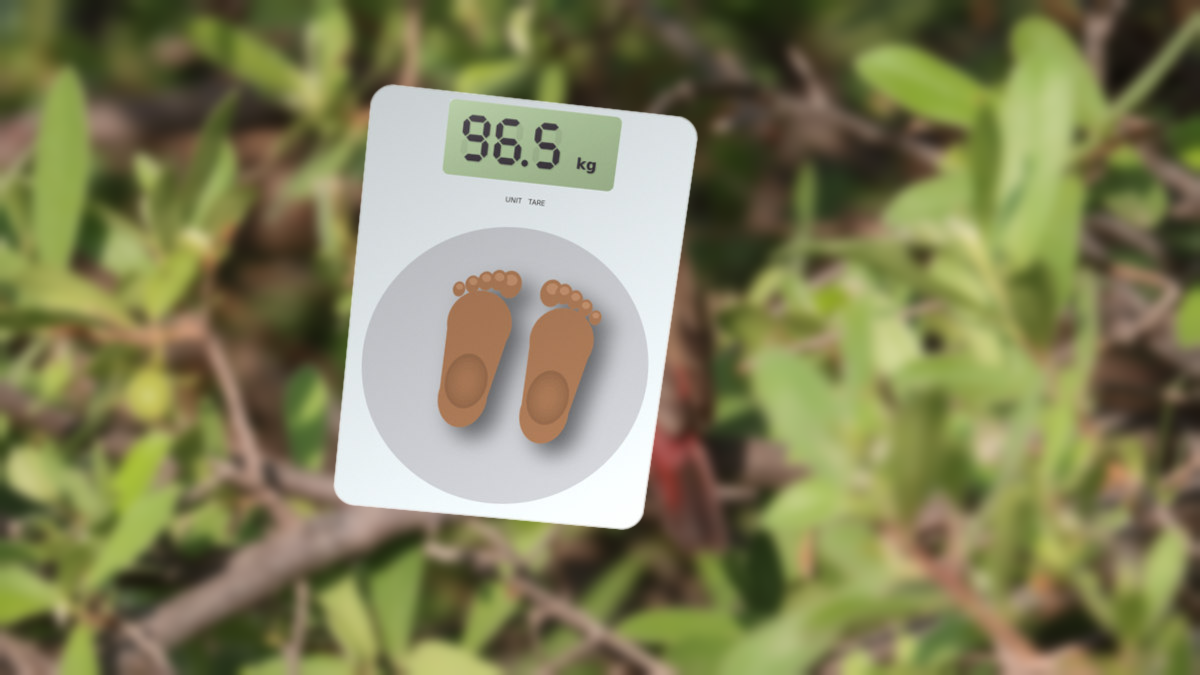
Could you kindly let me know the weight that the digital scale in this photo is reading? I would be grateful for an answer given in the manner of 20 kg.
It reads 96.5 kg
